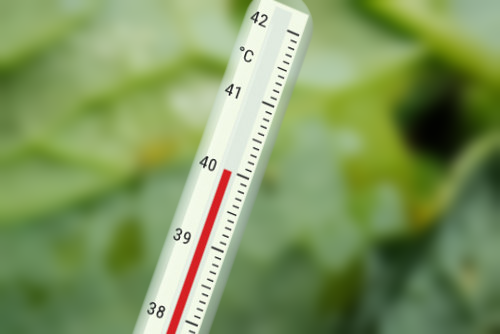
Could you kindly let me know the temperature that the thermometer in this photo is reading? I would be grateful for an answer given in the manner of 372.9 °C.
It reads 40 °C
